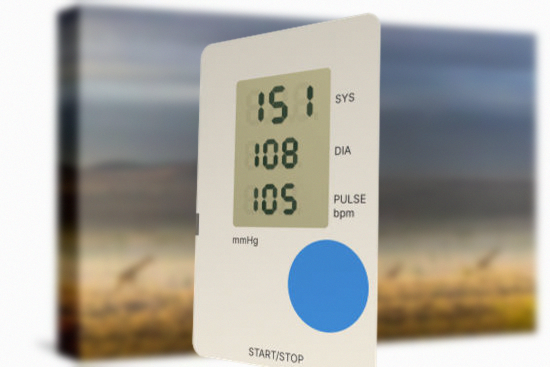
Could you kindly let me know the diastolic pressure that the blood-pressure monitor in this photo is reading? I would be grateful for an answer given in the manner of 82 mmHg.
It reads 108 mmHg
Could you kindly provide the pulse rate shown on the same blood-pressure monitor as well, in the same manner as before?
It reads 105 bpm
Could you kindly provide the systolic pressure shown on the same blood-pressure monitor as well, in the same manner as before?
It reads 151 mmHg
